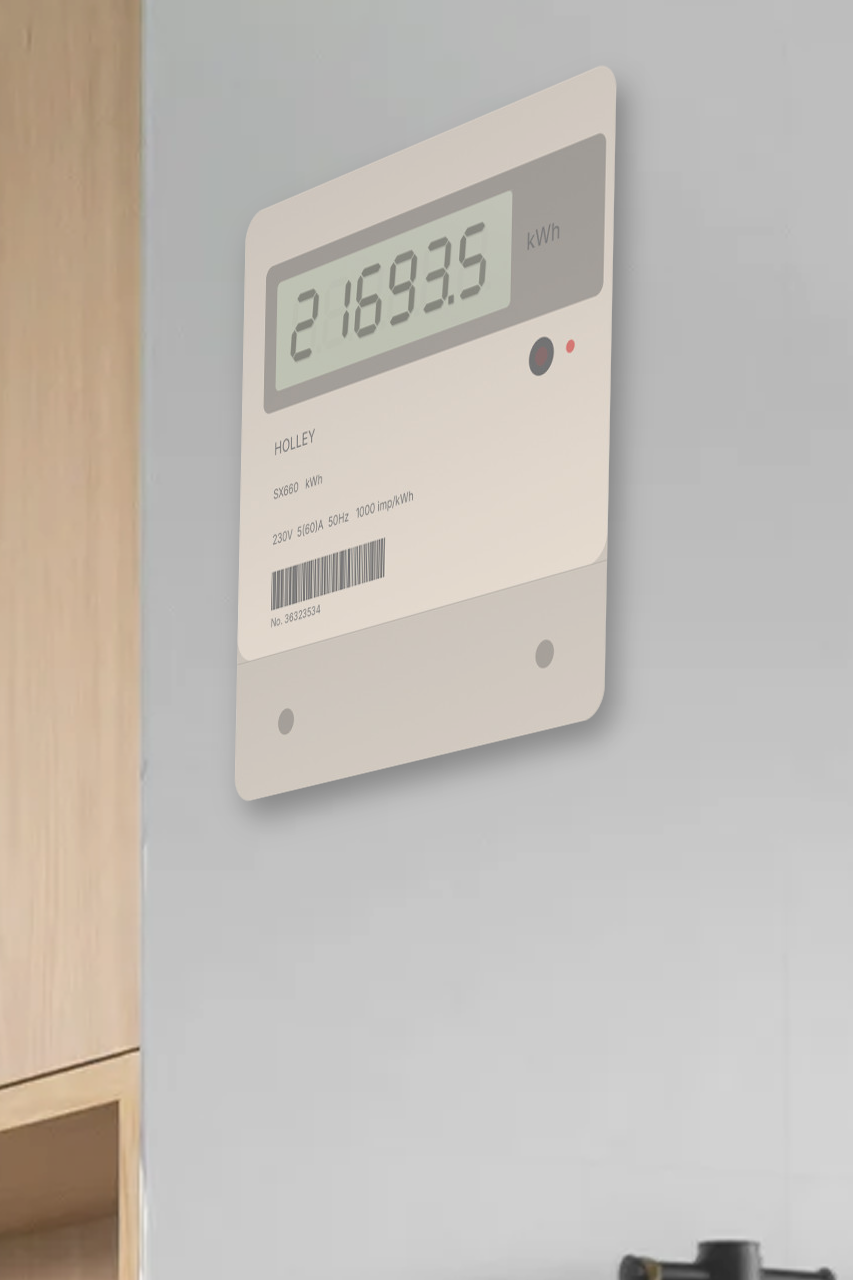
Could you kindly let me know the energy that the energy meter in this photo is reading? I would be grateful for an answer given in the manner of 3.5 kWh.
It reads 21693.5 kWh
